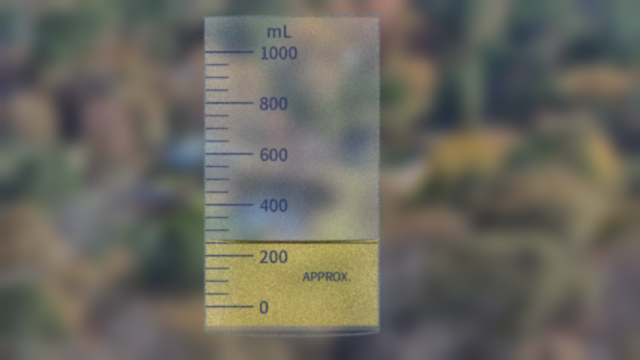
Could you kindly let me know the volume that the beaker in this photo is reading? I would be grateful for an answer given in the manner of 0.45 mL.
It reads 250 mL
